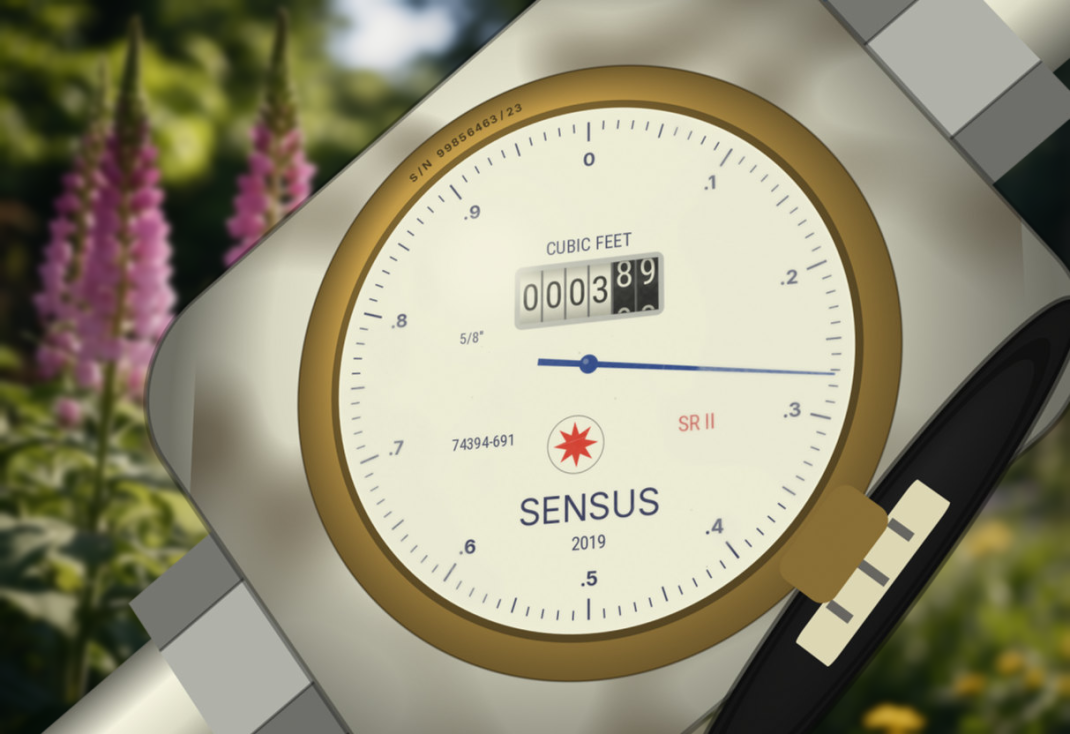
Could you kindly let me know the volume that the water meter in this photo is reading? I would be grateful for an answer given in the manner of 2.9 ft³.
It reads 389.27 ft³
